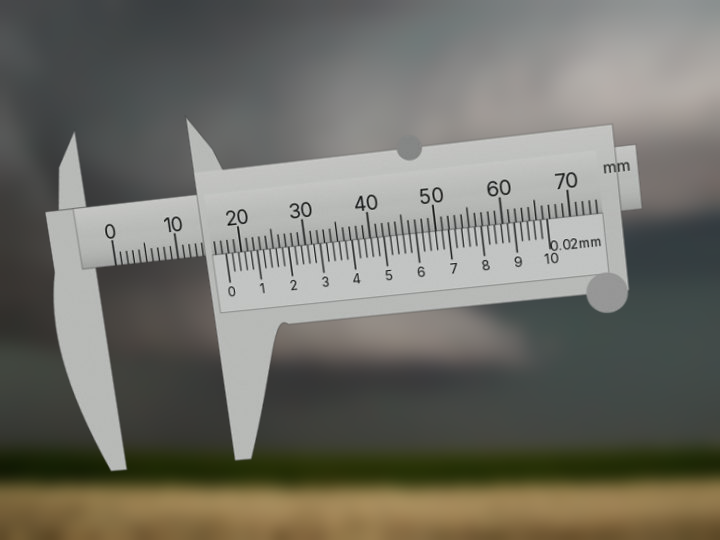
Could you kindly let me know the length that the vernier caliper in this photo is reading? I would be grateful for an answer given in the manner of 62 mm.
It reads 17.6 mm
